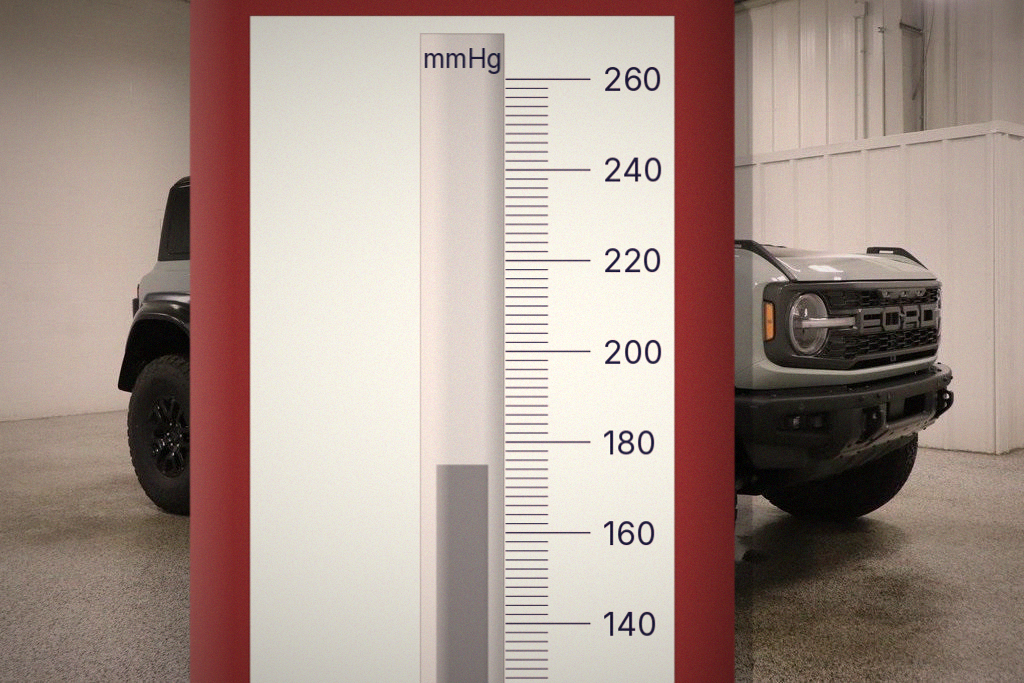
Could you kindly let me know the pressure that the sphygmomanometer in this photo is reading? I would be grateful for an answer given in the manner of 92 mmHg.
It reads 175 mmHg
